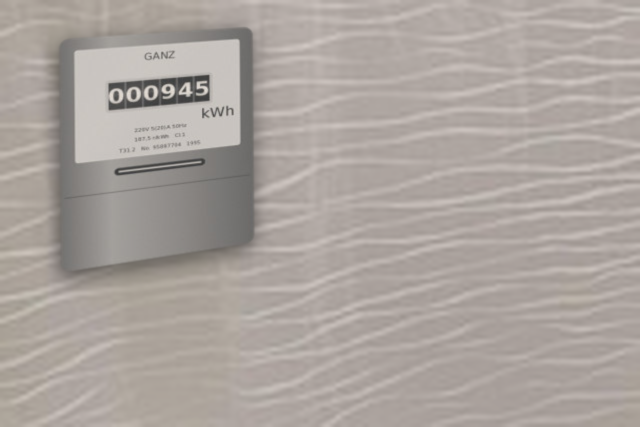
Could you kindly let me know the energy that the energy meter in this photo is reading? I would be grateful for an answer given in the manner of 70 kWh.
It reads 945 kWh
